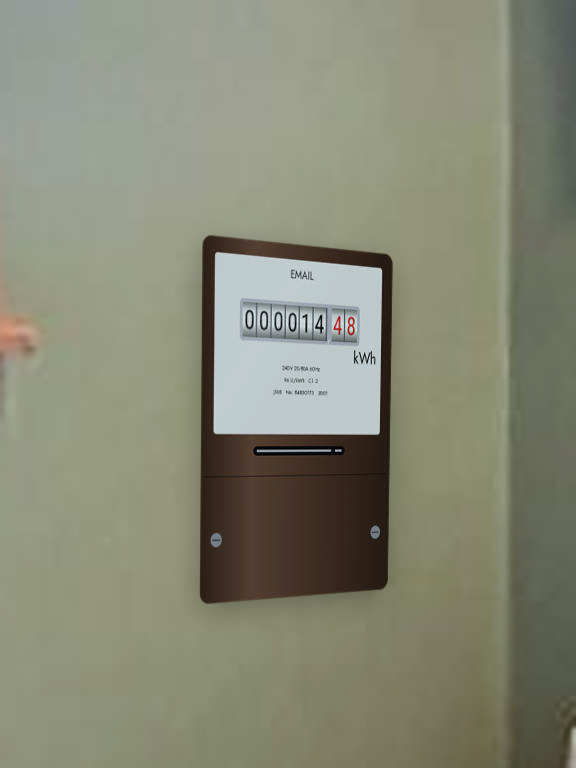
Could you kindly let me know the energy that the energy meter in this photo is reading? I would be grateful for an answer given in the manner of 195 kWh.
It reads 14.48 kWh
